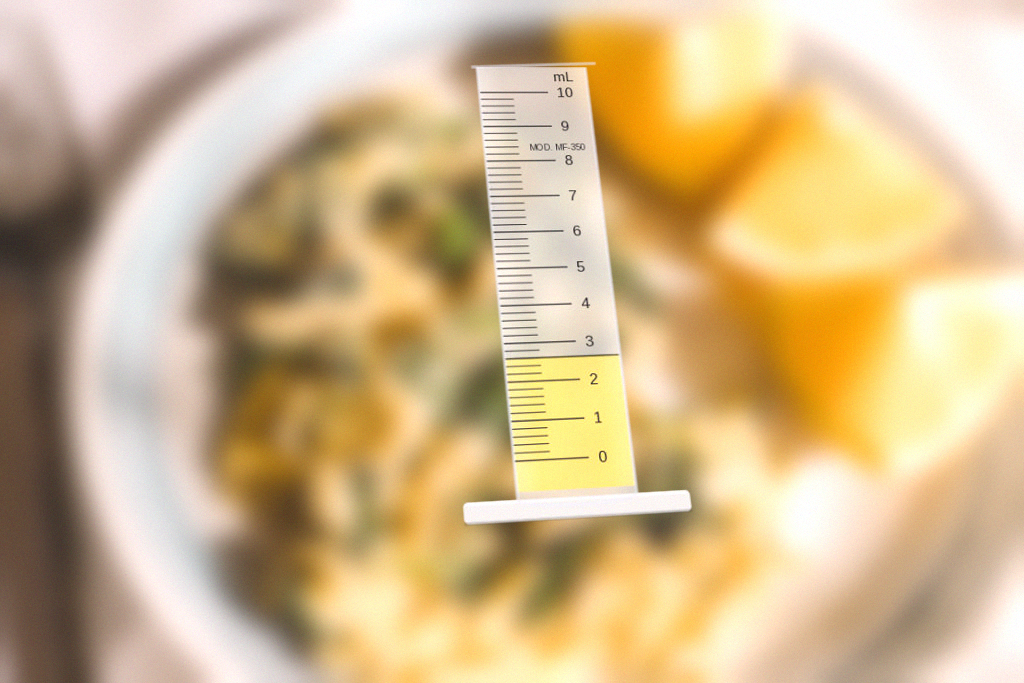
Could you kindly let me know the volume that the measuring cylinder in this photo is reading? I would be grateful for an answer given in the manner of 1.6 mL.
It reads 2.6 mL
